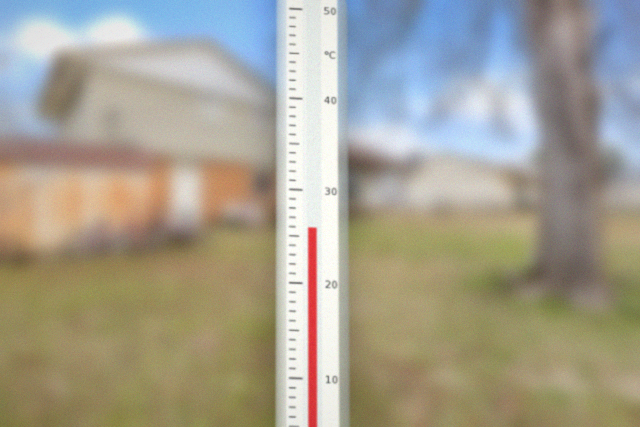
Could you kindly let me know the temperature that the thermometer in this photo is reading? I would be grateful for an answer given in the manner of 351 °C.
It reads 26 °C
